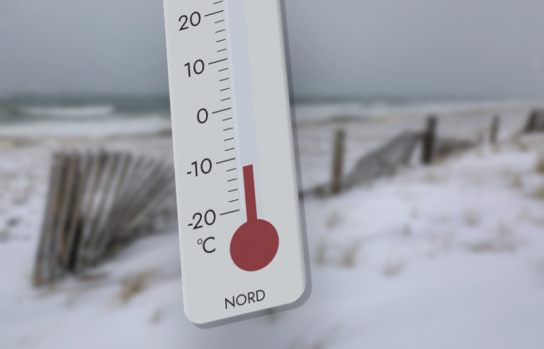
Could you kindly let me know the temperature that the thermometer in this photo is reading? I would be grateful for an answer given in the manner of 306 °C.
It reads -12 °C
